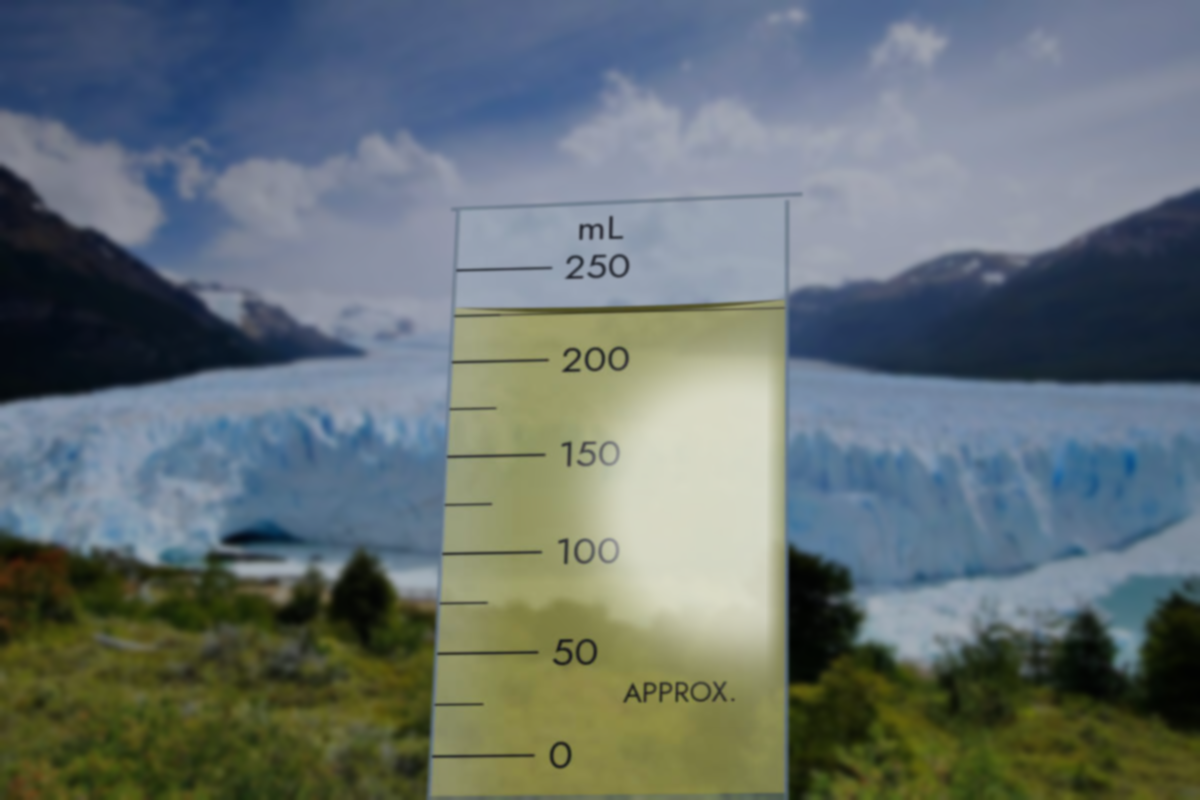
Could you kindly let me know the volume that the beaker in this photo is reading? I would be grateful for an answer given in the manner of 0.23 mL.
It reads 225 mL
